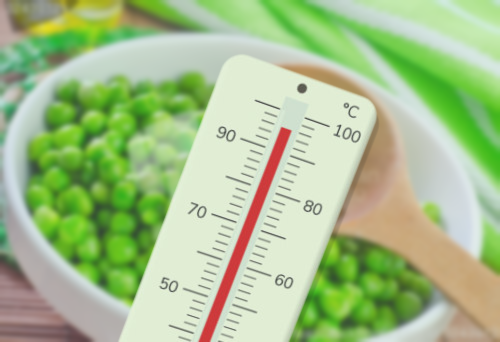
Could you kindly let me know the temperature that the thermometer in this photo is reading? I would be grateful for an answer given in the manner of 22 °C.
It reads 96 °C
